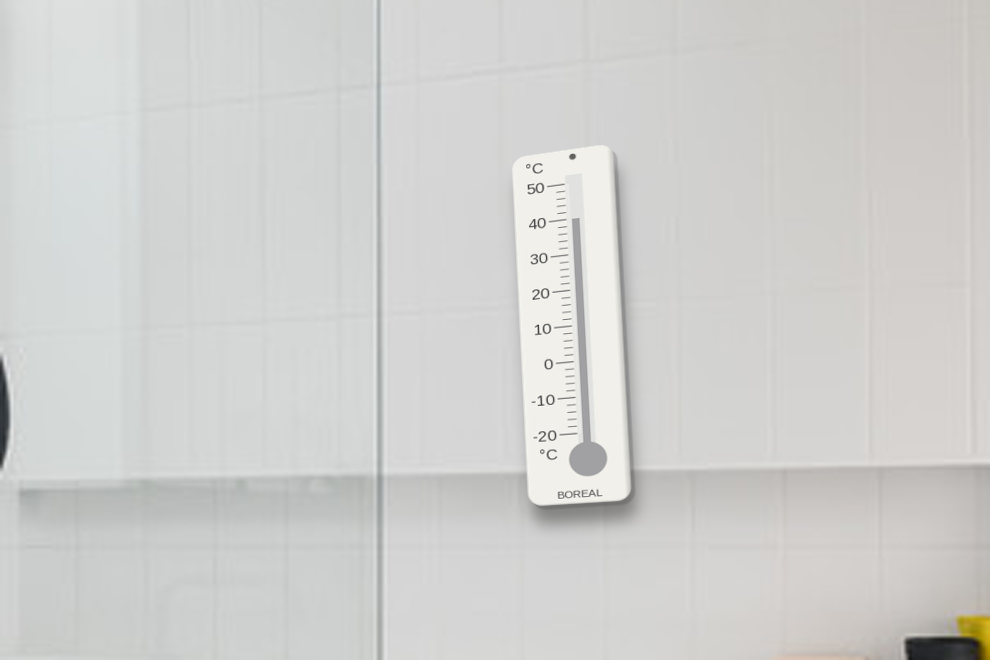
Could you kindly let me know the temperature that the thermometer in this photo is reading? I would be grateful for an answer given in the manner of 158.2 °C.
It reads 40 °C
